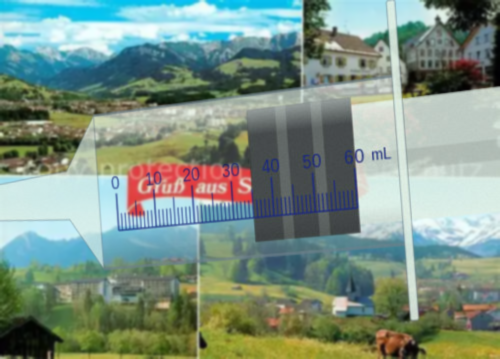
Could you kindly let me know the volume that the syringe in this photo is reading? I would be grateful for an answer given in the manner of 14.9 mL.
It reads 35 mL
